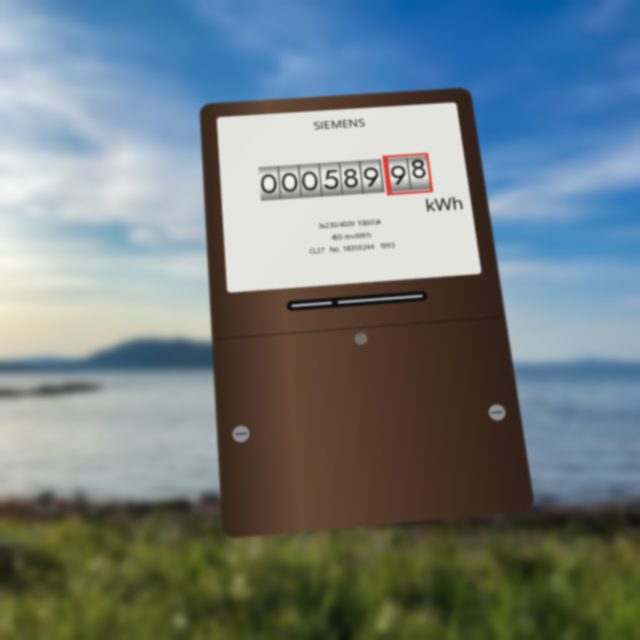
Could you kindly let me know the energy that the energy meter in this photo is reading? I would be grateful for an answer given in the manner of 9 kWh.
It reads 589.98 kWh
